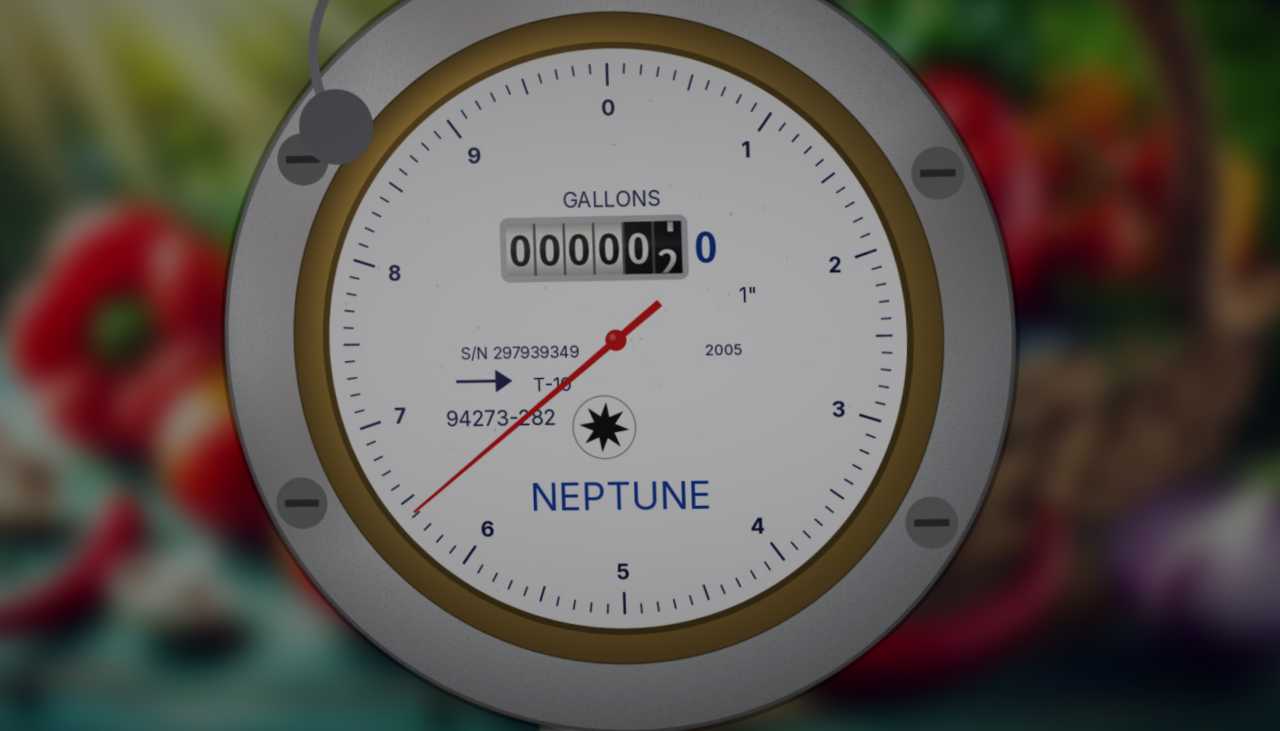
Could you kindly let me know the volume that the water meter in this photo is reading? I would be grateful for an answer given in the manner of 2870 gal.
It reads 16.4 gal
